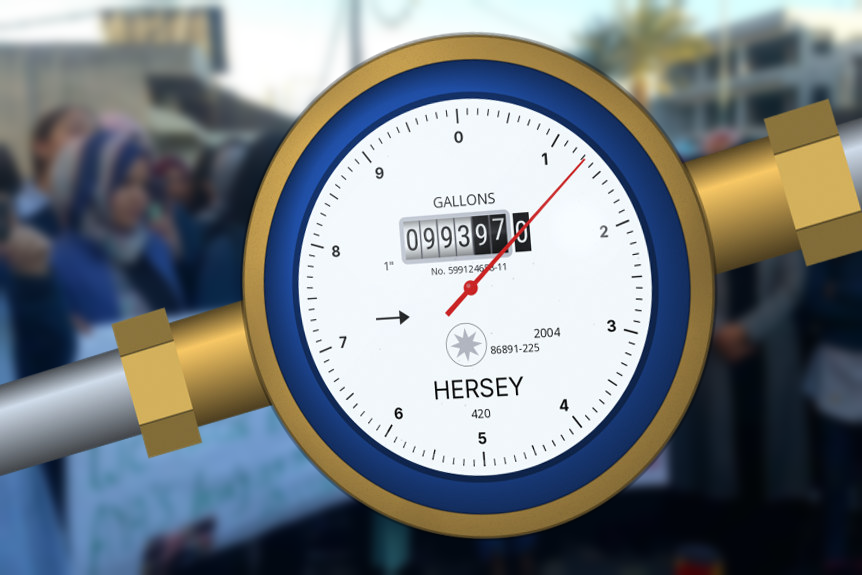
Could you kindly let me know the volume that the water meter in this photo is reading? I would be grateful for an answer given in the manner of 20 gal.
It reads 993971.3 gal
